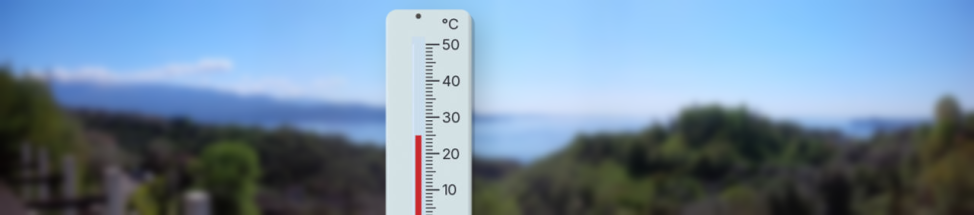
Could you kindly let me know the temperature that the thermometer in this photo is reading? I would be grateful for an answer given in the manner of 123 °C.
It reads 25 °C
